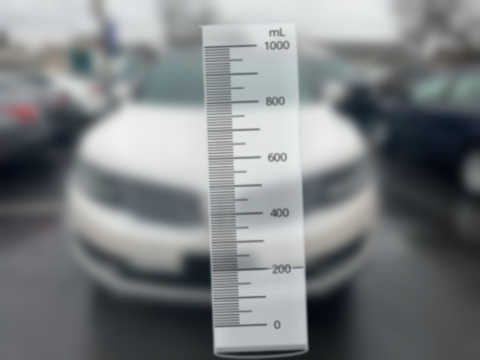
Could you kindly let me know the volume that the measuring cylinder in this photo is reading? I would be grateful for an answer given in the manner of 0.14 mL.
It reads 200 mL
